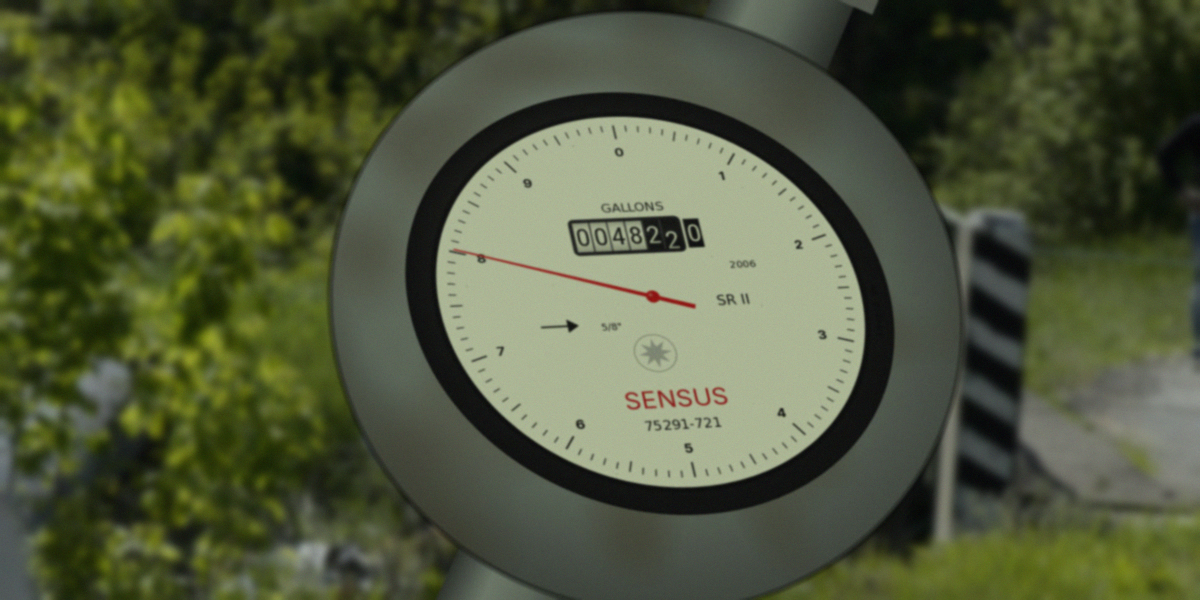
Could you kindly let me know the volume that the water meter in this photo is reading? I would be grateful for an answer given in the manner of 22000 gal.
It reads 48218.0 gal
